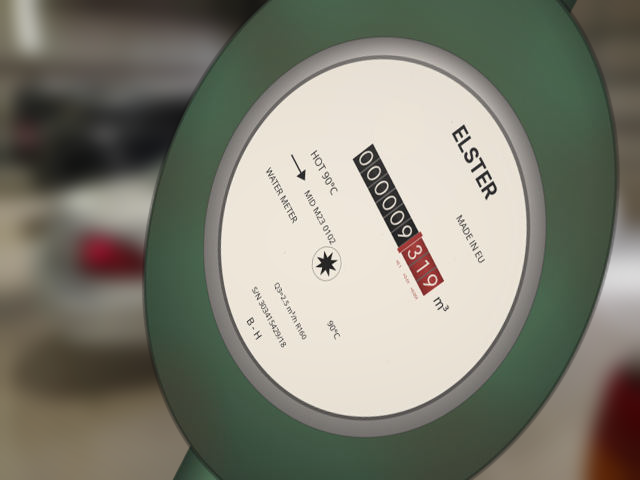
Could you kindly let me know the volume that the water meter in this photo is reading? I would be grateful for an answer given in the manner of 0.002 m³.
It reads 9.319 m³
